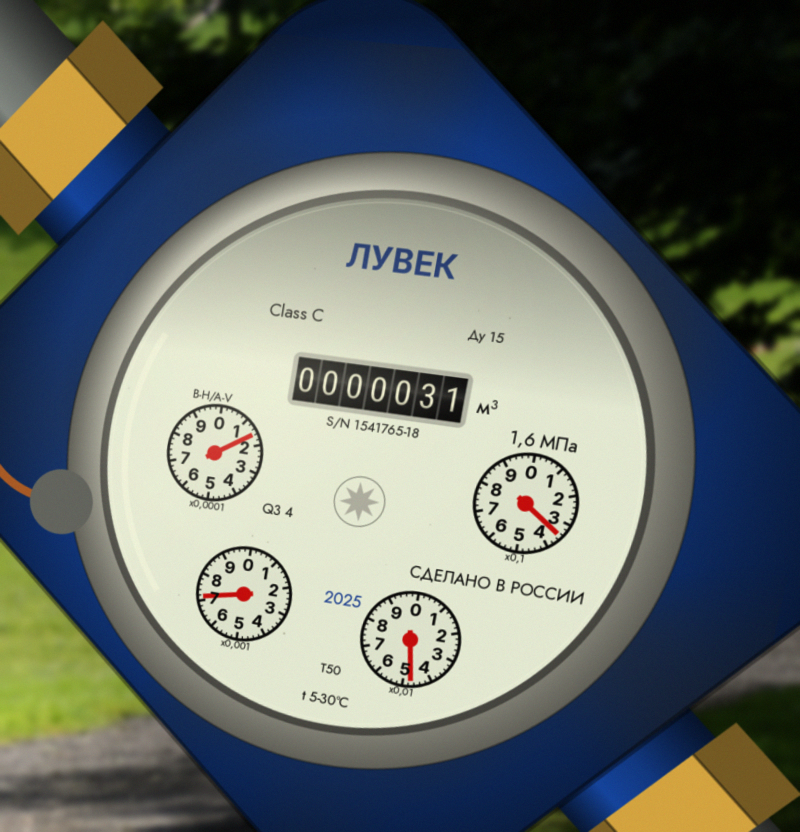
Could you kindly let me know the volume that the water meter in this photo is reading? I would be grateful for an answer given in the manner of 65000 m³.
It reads 31.3471 m³
